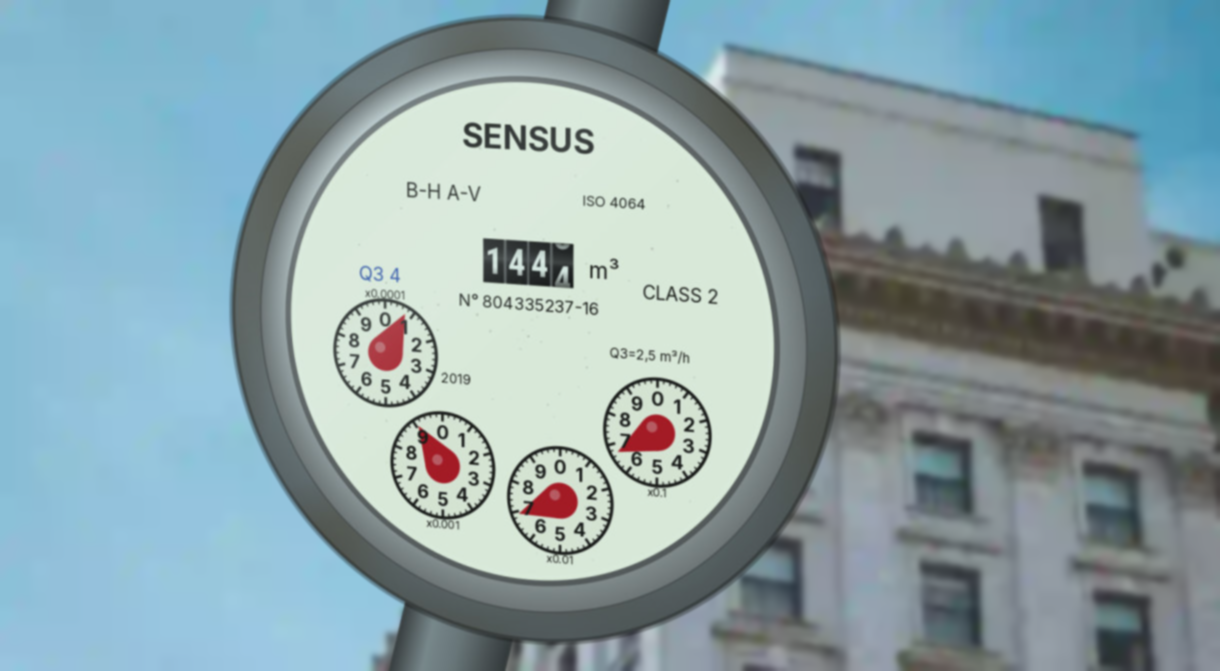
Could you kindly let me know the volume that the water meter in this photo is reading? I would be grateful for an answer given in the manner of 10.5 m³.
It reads 1443.6690 m³
